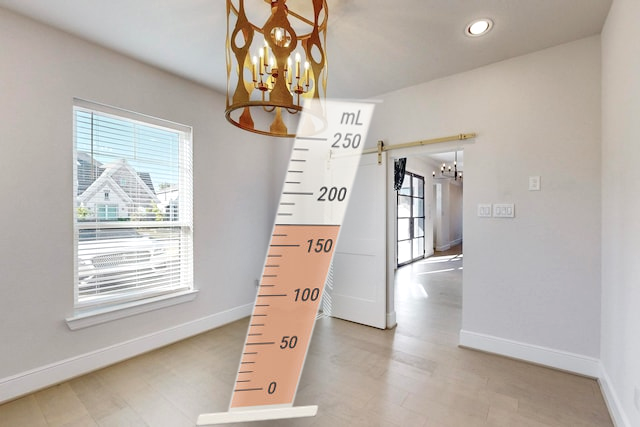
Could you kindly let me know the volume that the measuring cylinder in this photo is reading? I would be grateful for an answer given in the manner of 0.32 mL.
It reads 170 mL
